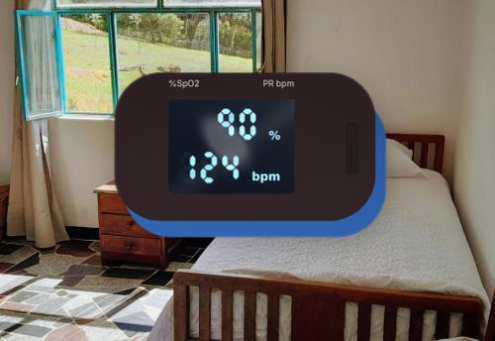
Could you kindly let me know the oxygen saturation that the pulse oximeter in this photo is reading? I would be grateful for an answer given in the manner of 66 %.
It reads 90 %
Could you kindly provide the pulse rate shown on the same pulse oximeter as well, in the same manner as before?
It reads 124 bpm
